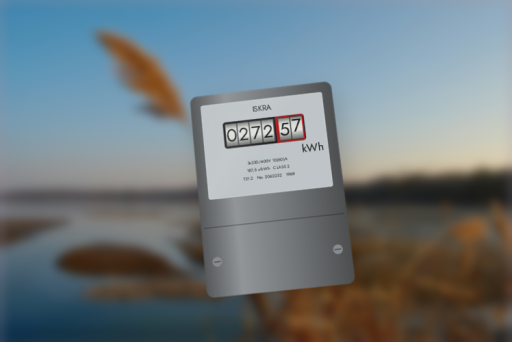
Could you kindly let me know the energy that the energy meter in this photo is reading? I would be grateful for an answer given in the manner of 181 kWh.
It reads 272.57 kWh
